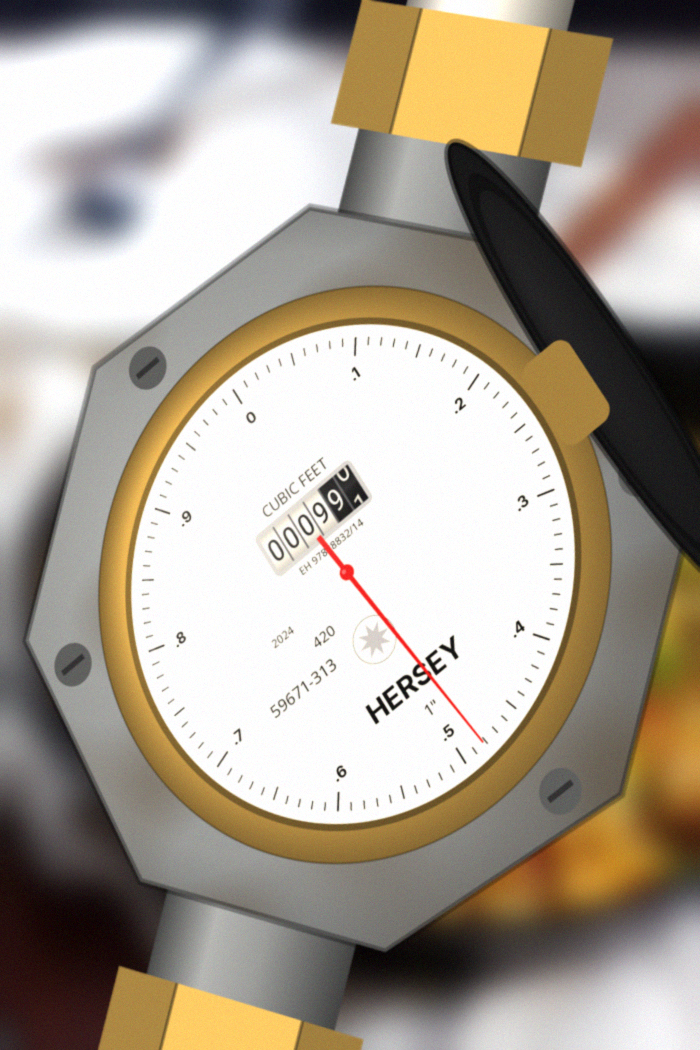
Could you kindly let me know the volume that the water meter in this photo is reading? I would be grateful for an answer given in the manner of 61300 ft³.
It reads 990.48 ft³
